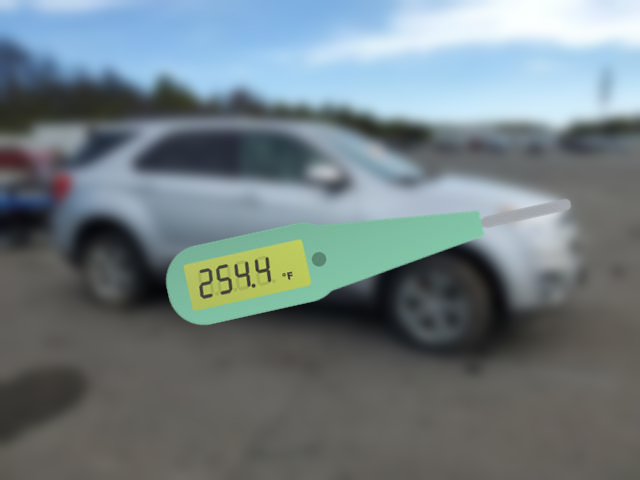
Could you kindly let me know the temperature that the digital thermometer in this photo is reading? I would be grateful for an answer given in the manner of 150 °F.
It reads 254.4 °F
